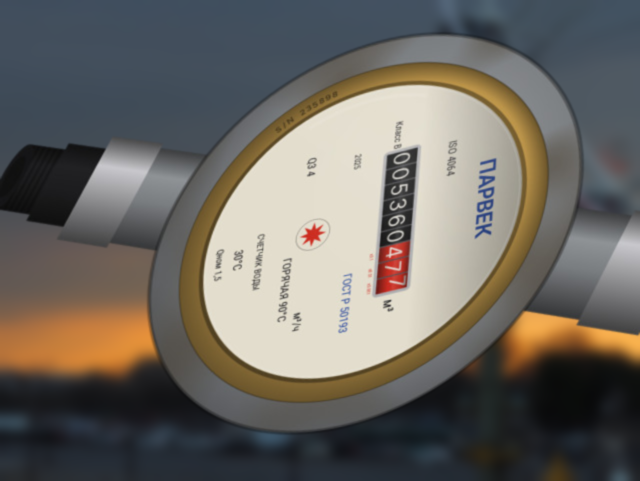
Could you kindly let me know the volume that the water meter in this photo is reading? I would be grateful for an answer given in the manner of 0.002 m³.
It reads 5360.477 m³
